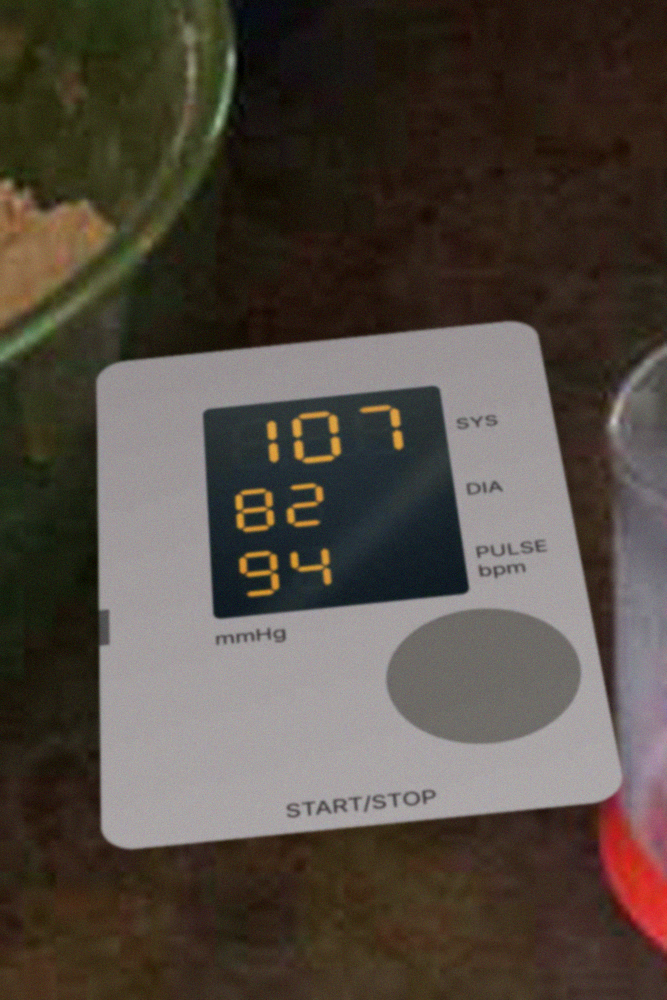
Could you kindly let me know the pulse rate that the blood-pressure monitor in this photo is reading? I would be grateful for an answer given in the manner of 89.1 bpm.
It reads 94 bpm
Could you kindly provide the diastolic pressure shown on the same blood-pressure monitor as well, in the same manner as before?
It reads 82 mmHg
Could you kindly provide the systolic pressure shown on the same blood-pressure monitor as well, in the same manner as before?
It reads 107 mmHg
